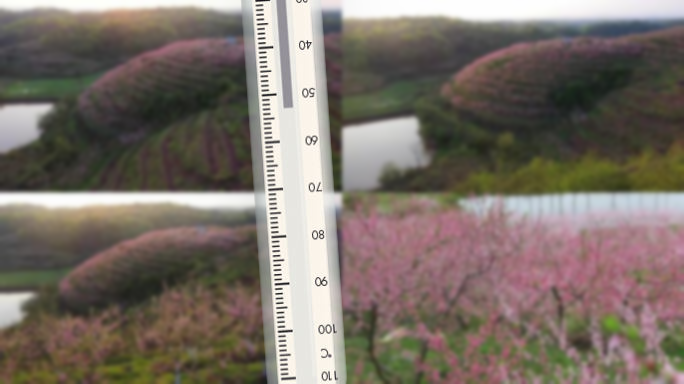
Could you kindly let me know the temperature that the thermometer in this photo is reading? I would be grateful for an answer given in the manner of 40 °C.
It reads 53 °C
